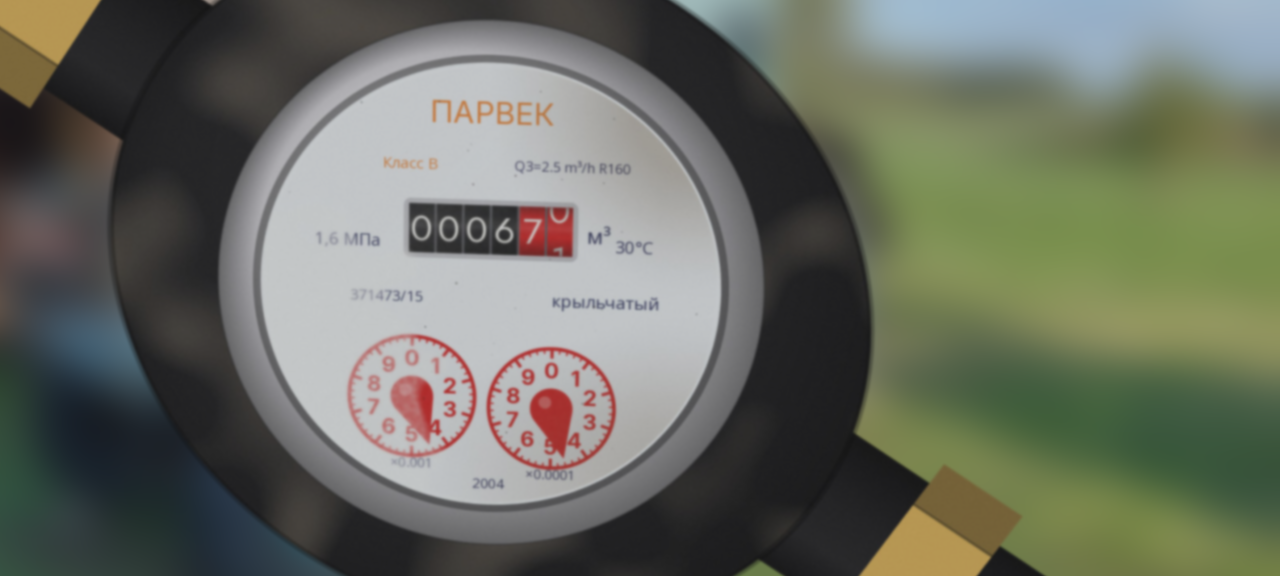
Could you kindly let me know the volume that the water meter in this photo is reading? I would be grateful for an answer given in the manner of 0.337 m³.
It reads 6.7044 m³
